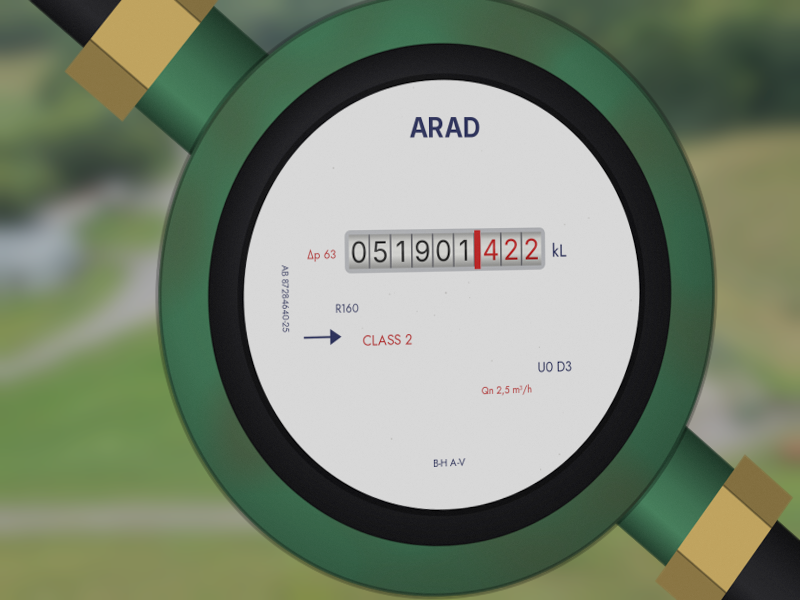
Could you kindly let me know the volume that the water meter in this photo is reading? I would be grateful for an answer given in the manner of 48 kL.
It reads 51901.422 kL
